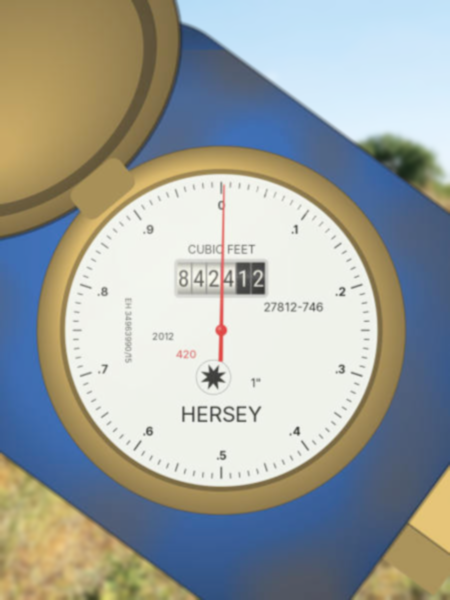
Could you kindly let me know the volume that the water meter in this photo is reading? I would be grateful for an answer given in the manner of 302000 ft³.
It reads 842412.00 ft³
